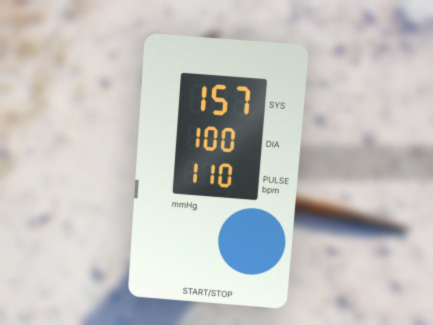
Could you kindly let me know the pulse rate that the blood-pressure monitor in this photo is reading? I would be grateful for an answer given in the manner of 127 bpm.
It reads 110 bpm
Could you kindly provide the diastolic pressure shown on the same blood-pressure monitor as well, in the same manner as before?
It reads 100 mmHg
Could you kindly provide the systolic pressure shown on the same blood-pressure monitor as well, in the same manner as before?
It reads 157 mmHg
